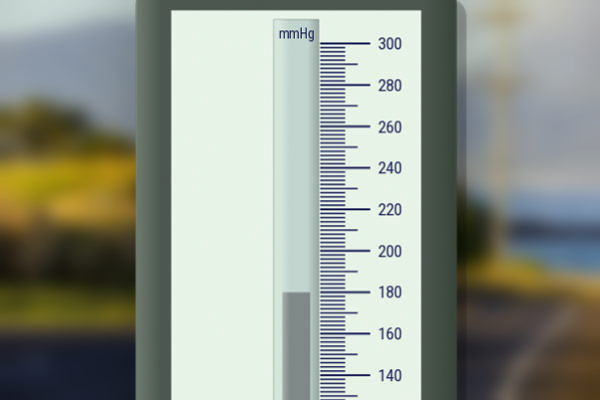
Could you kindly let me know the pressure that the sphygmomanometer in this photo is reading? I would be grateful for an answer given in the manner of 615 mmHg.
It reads 180 mmHg
